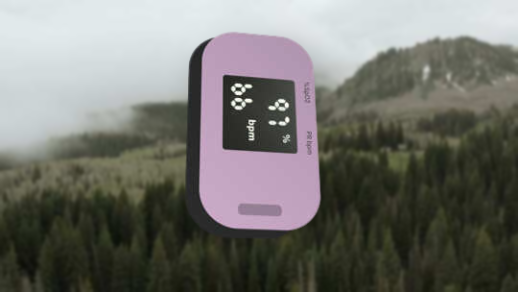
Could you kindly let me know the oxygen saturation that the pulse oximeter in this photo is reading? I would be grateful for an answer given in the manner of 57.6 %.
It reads 97 %
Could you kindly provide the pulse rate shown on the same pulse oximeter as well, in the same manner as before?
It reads 66 bpm
